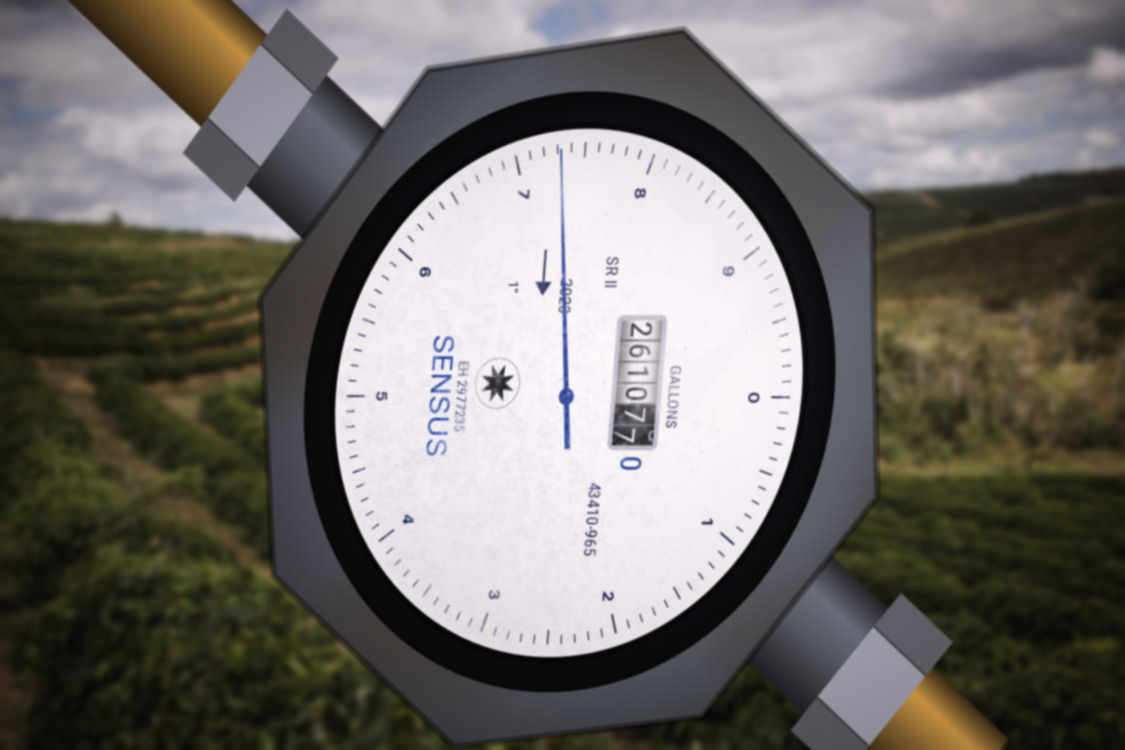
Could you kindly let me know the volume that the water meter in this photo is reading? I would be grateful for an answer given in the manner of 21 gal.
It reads 2610767.3 gal
